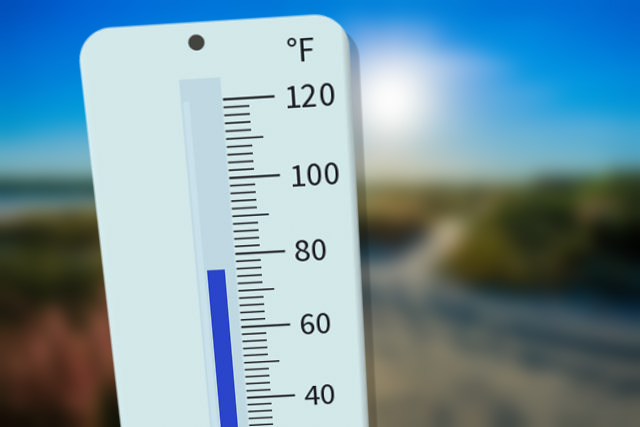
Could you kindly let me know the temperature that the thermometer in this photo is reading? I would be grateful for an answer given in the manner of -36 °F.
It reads 76 °F
